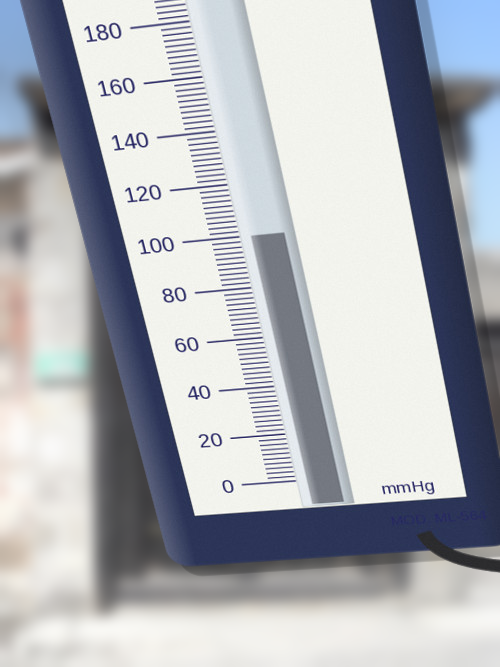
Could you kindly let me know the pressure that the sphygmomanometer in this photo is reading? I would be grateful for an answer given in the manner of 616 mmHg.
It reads 100 mmHg
